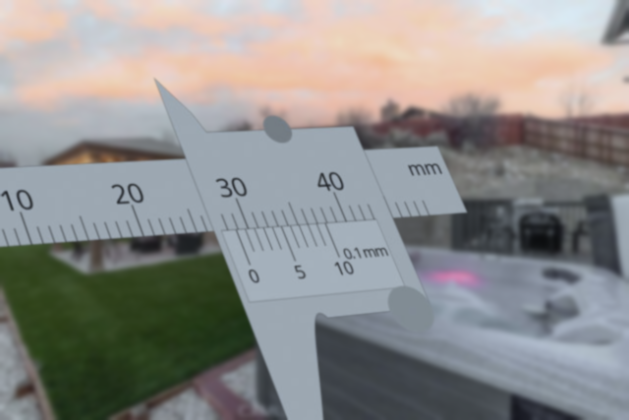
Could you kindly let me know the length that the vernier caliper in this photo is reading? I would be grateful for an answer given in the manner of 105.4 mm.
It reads 28.8 mm
